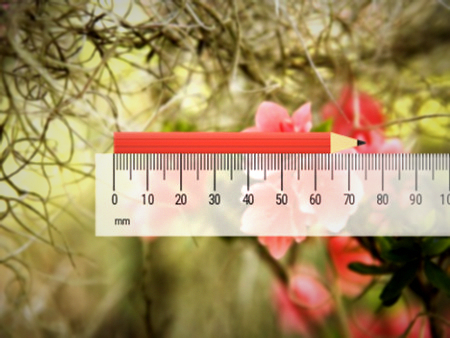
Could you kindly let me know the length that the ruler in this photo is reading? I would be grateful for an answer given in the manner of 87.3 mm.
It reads 75 mm
